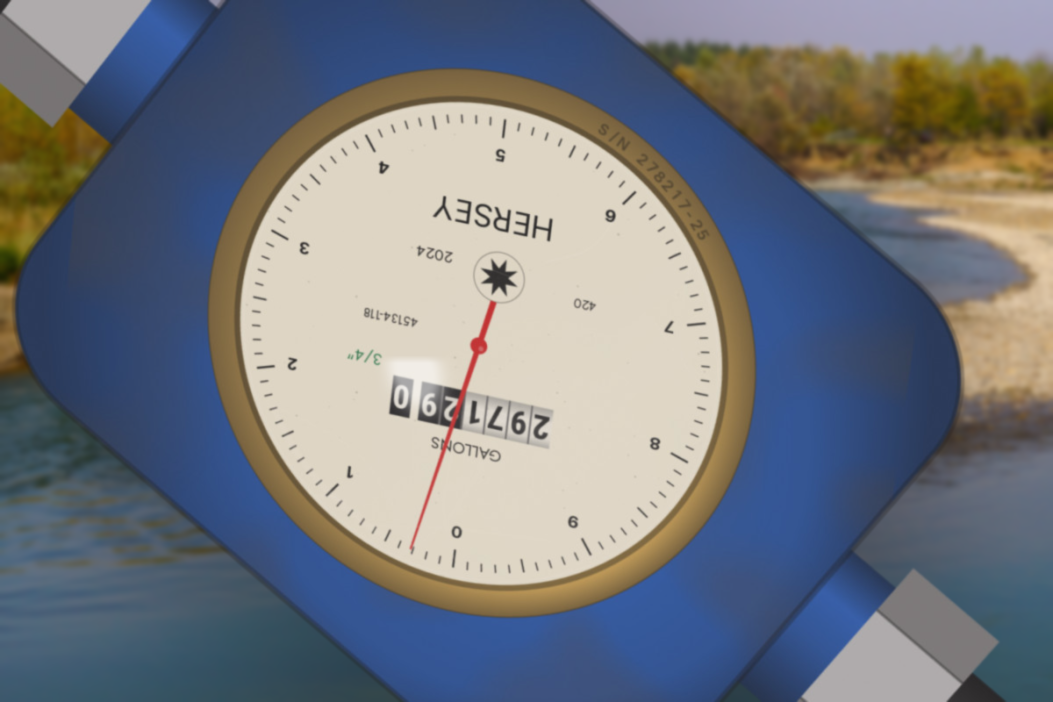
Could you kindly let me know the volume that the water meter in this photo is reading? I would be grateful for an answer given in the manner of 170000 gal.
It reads 2971290.3 gal
